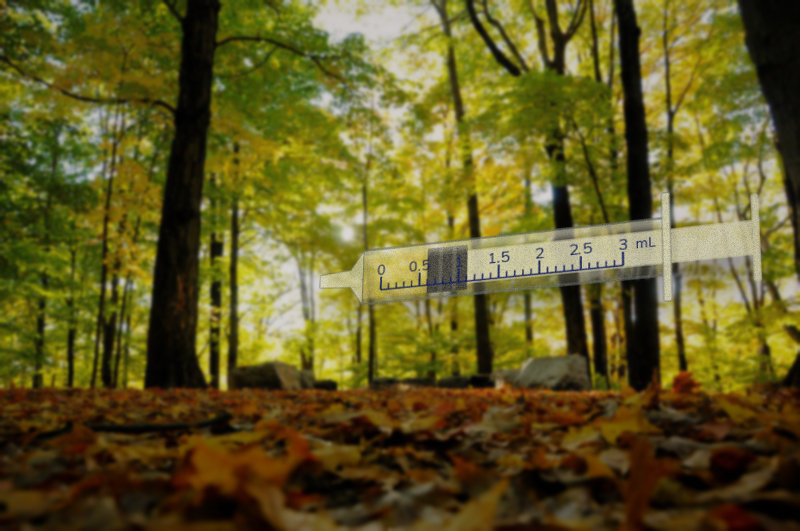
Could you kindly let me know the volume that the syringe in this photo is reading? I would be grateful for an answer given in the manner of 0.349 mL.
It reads 0.6 mL
